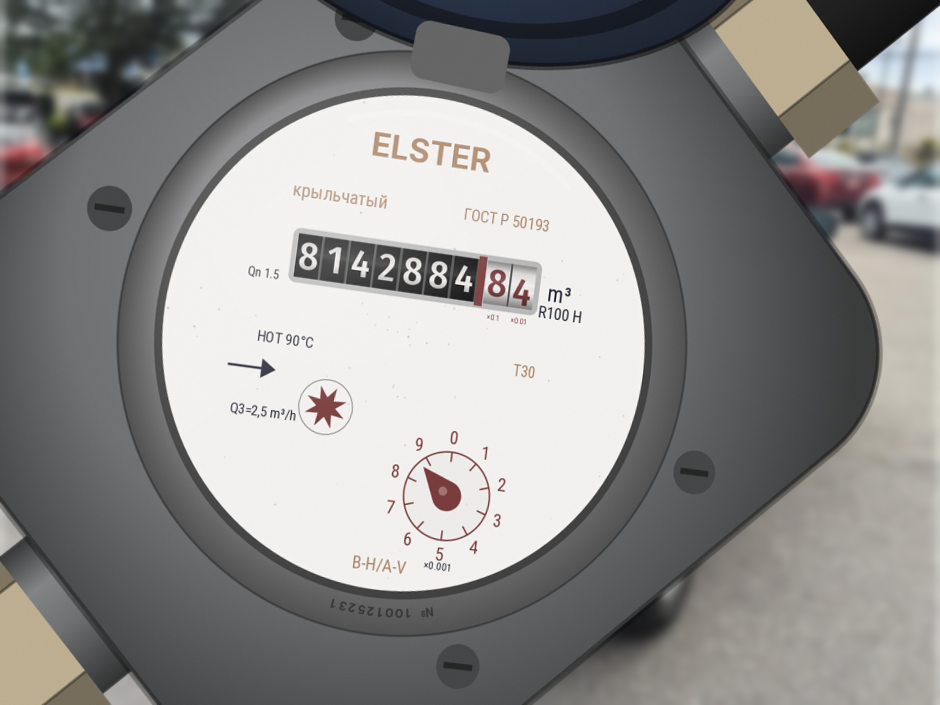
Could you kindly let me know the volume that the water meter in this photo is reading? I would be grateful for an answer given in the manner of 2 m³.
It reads 8142884.838 m³
